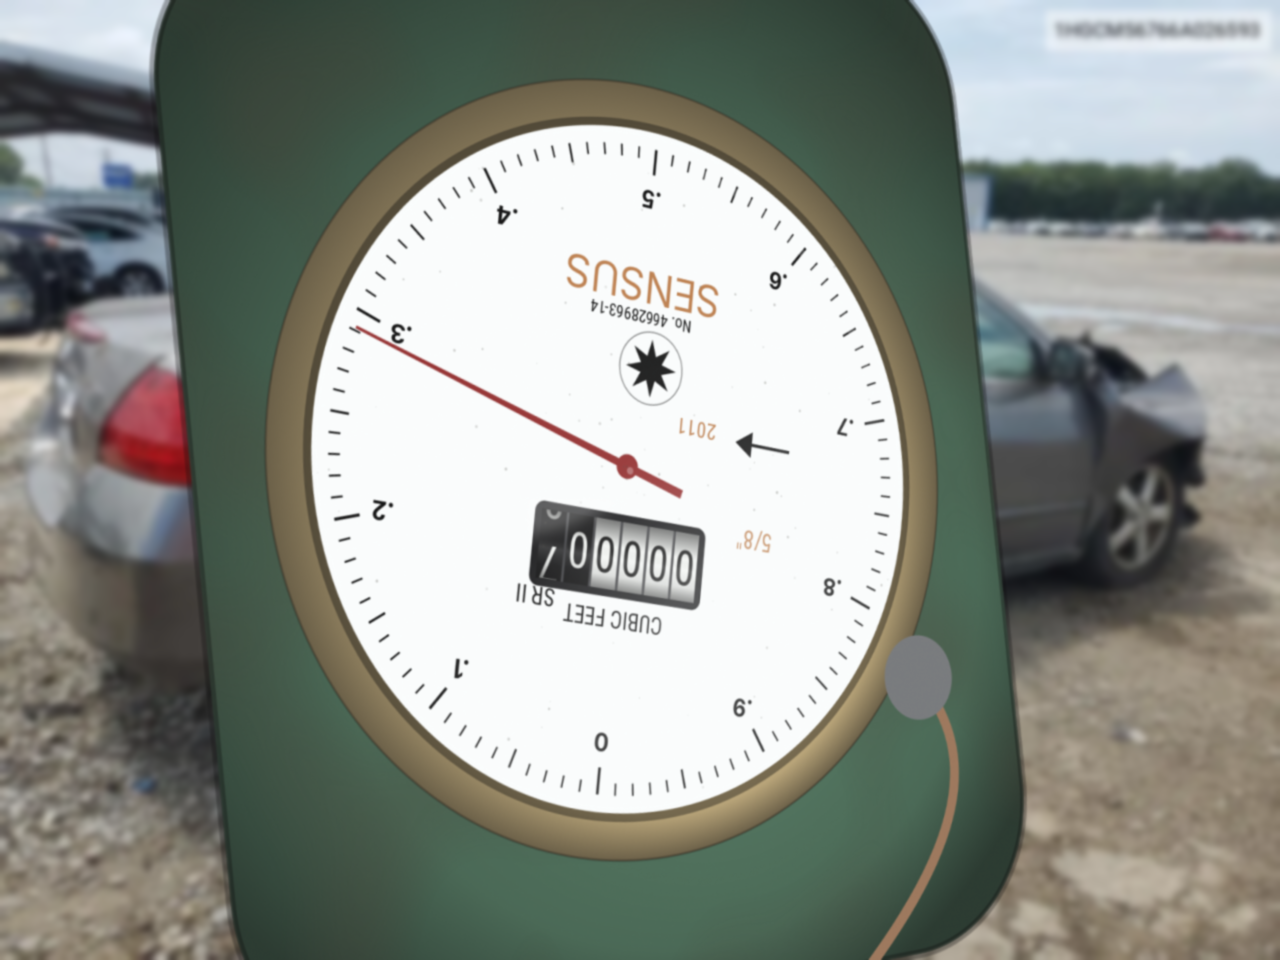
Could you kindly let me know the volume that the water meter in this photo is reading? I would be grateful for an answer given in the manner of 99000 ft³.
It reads 7.29 ft³
